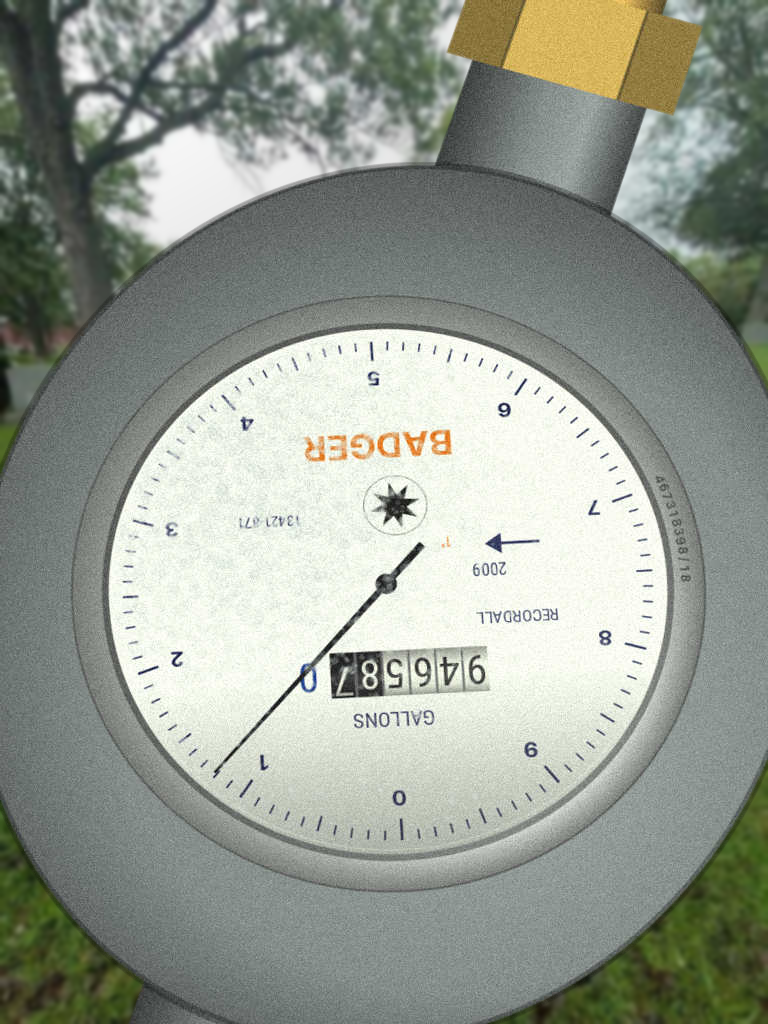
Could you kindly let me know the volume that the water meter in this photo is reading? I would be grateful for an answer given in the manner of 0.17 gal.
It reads 9465871.2 gal
